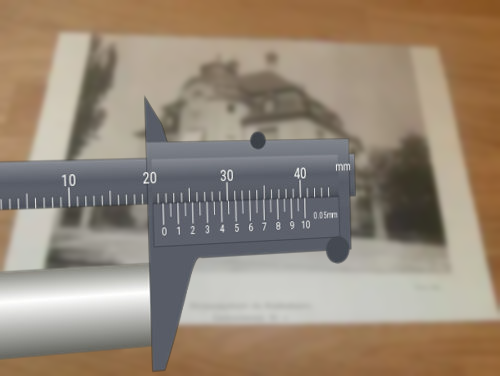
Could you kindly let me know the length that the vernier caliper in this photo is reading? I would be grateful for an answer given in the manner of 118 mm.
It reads 21.6 mm
